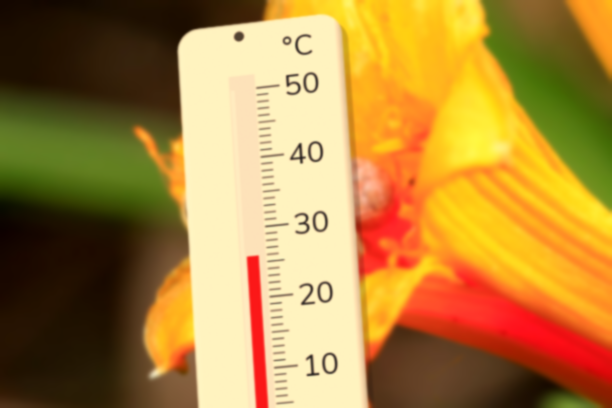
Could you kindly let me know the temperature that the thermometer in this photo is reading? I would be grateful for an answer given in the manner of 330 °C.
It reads 26 °C
